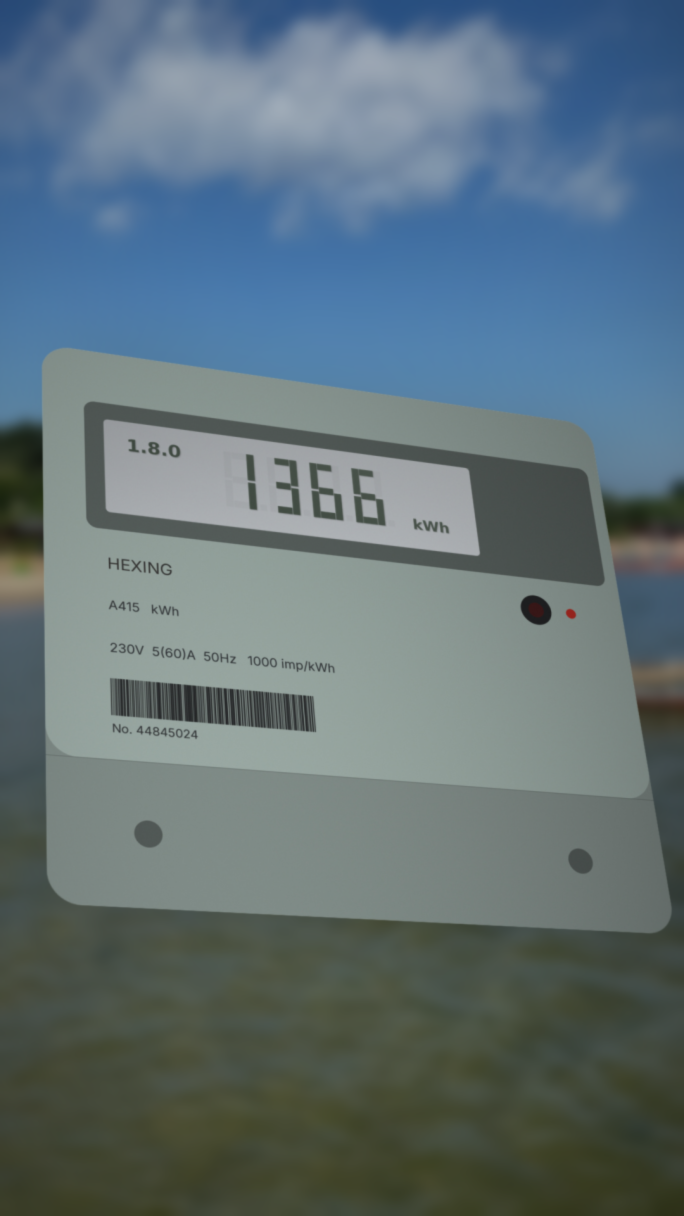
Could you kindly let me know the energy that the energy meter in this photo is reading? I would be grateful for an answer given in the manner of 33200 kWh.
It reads 1366 kWh
